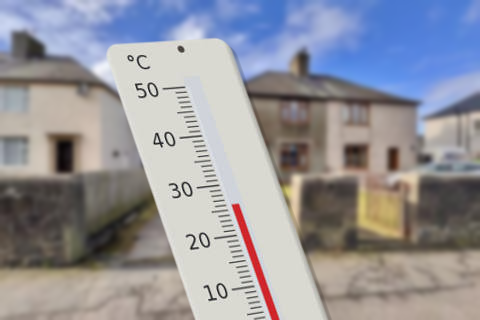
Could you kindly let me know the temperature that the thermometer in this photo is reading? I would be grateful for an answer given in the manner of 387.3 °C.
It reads 26 °C
